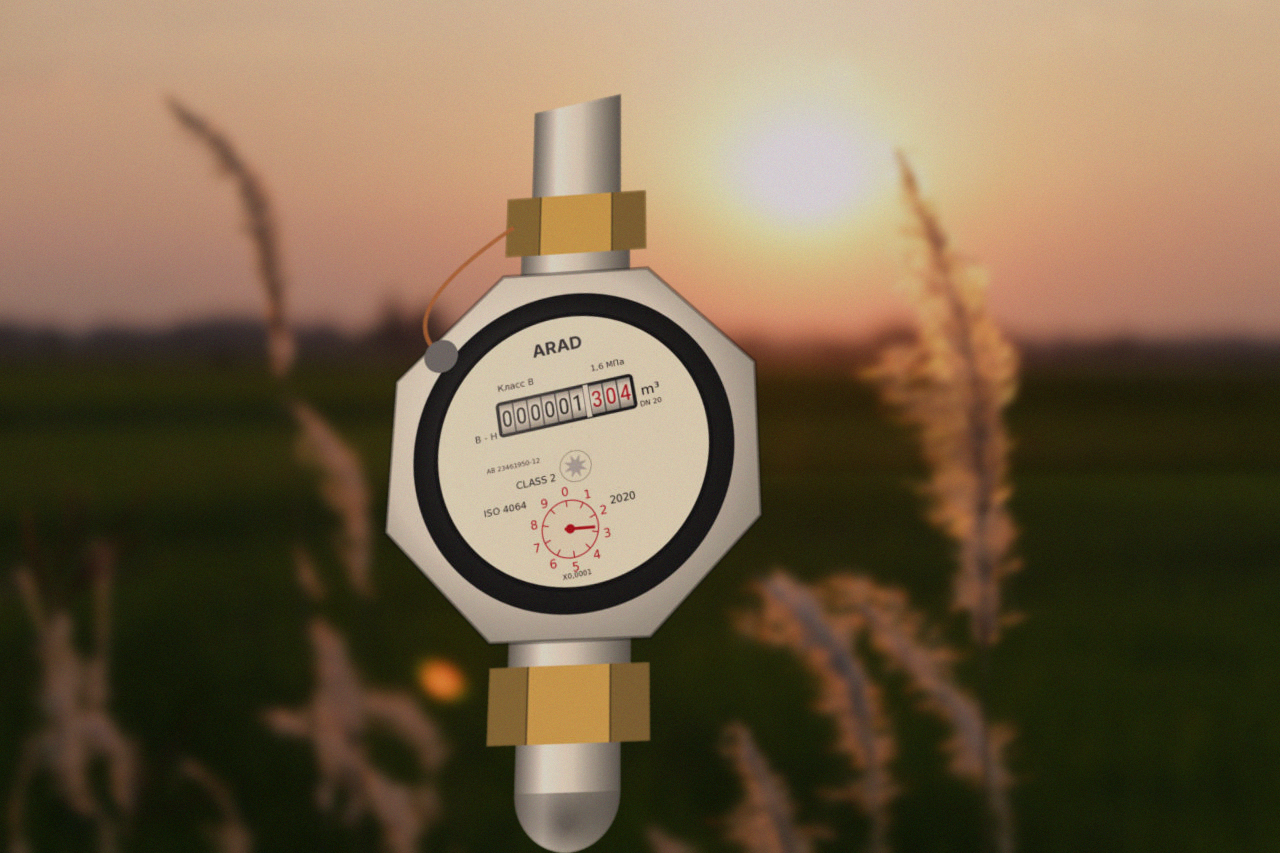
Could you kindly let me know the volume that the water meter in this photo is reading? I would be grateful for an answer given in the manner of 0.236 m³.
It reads 1.3042 m³
